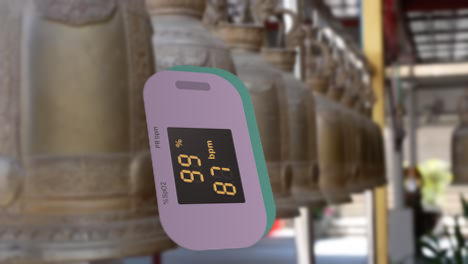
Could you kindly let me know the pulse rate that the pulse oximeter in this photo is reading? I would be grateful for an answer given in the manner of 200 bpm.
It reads 87 bpm
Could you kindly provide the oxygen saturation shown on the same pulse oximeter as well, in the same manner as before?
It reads 99 %
